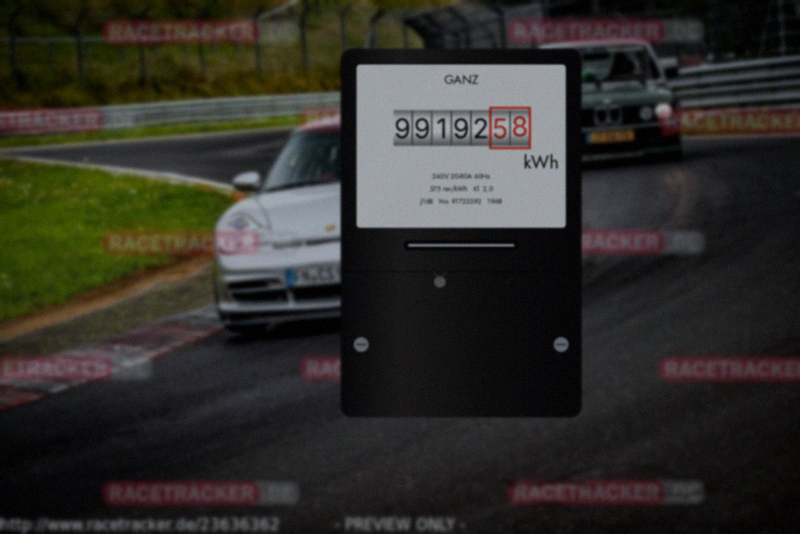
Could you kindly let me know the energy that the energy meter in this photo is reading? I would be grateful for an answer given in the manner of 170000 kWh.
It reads 99192.58 kWh
